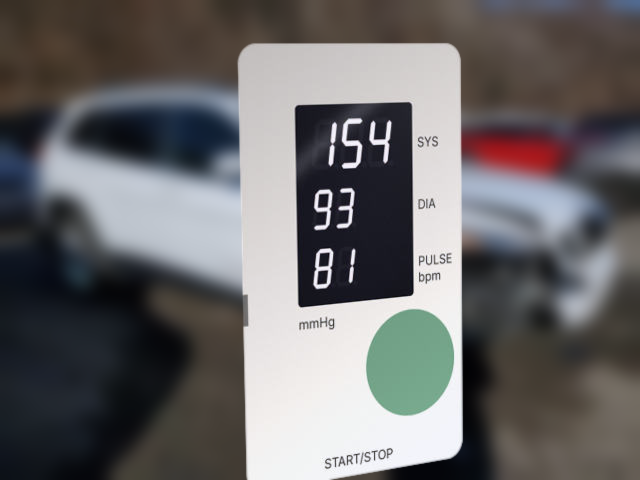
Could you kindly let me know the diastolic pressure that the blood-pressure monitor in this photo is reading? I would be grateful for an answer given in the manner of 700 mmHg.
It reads 93 mmHg
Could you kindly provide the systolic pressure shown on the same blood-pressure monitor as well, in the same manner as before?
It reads 154 mmHg
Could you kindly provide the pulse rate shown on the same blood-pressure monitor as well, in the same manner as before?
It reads 81 bpm
